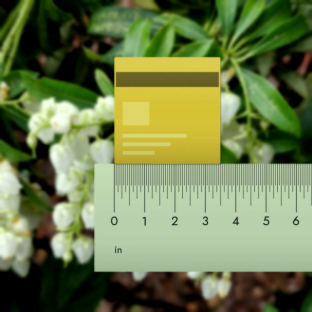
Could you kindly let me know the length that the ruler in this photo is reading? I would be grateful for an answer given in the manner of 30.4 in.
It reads 3.5 in
